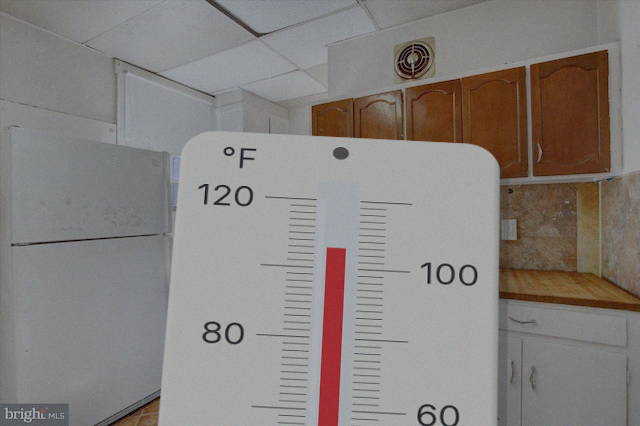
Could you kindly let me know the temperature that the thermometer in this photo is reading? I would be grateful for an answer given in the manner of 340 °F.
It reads 106 °F
